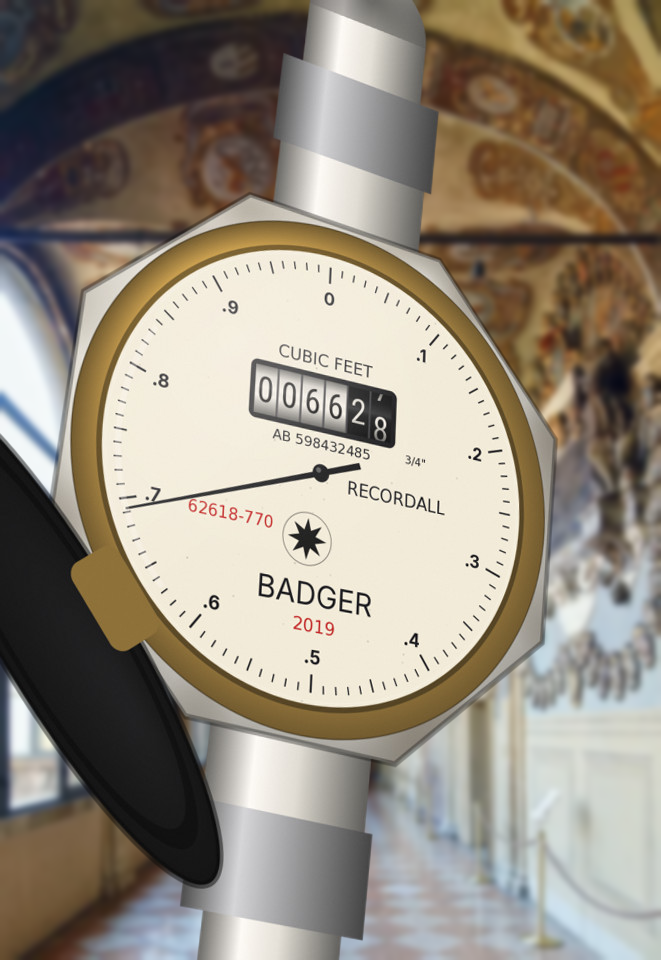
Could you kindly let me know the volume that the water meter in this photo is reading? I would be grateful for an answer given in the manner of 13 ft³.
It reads 6627.69 ft³
